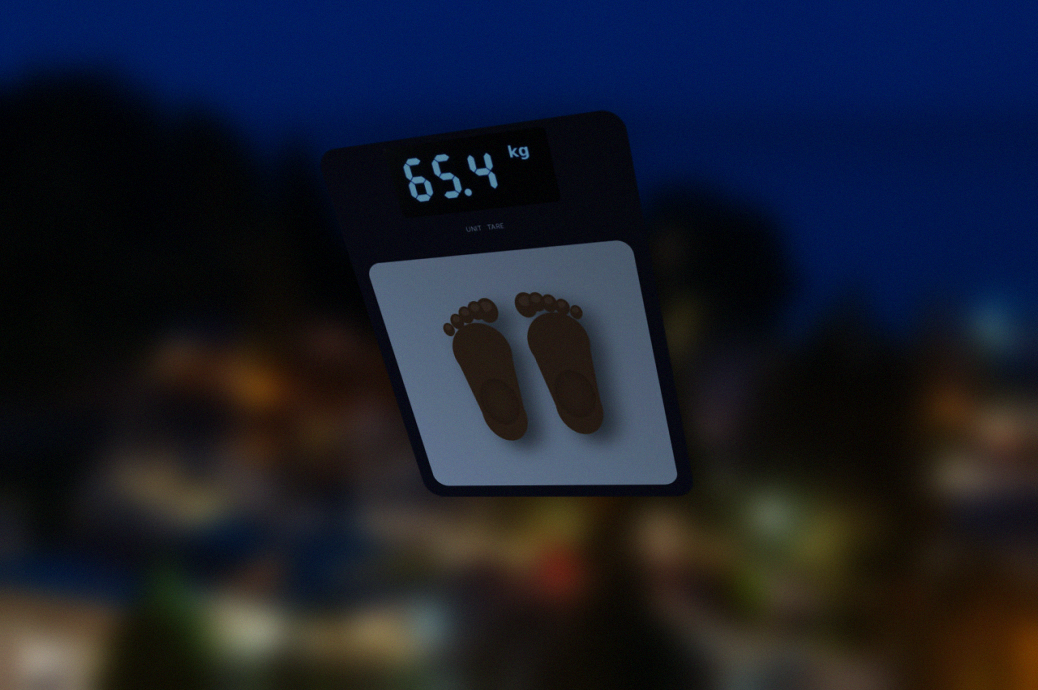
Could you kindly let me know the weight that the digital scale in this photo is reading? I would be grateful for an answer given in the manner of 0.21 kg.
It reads 65.4 kg
